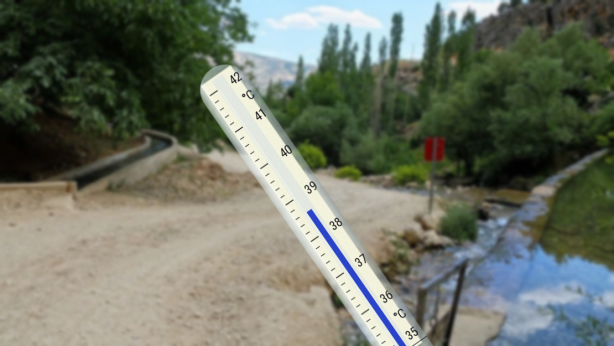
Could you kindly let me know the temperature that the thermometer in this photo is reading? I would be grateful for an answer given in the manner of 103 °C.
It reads 38.6 °C
